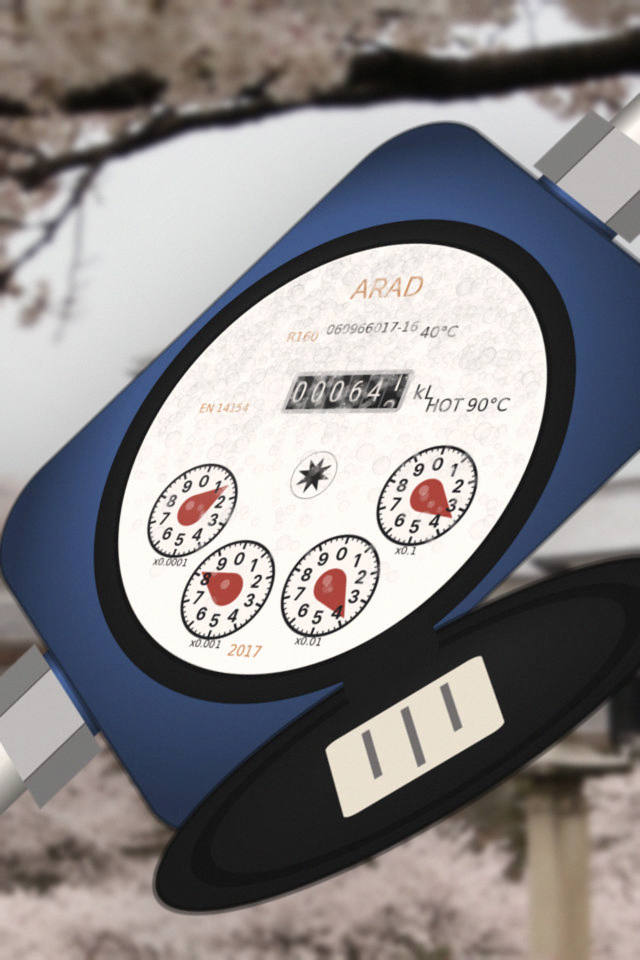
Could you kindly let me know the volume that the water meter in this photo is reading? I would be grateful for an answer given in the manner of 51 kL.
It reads 641.3381 kL
